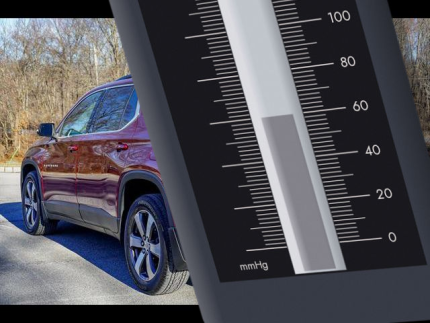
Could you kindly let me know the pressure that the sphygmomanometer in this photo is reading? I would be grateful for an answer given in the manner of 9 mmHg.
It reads 60 mmHg
